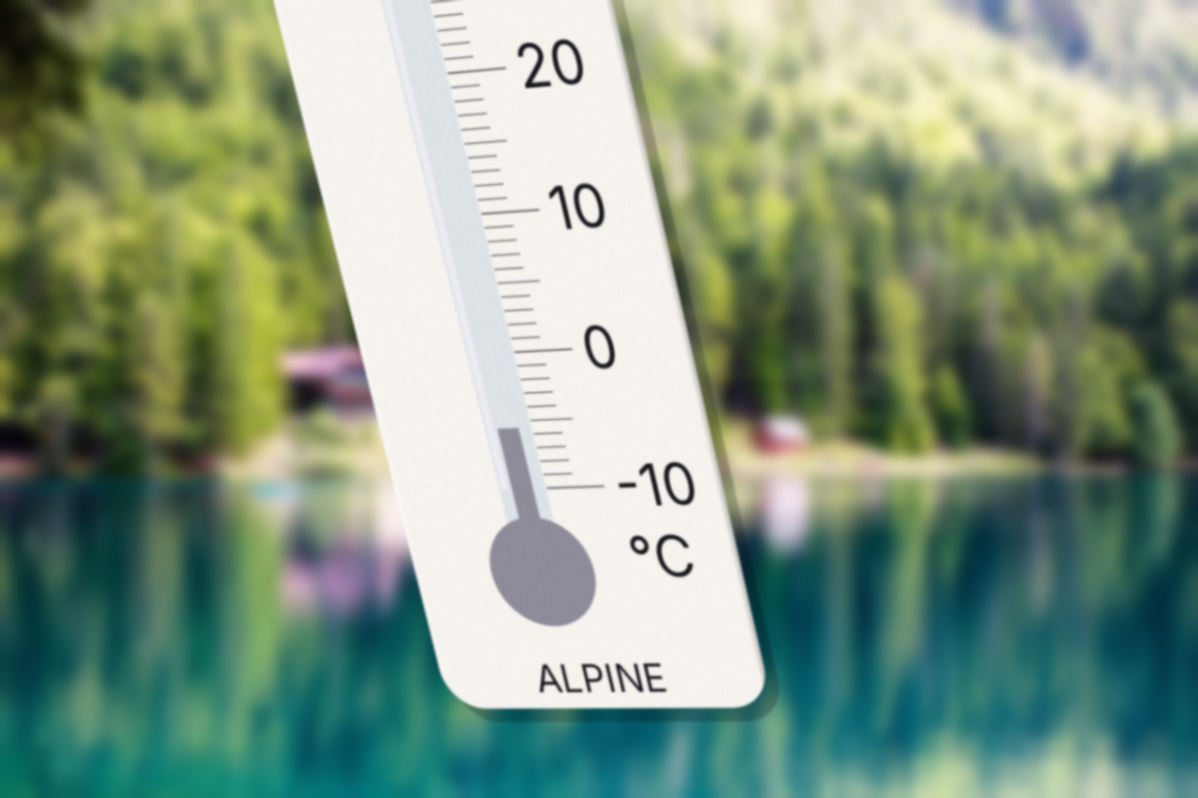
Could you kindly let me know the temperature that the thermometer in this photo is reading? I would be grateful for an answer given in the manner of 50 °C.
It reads -5.5 °C
